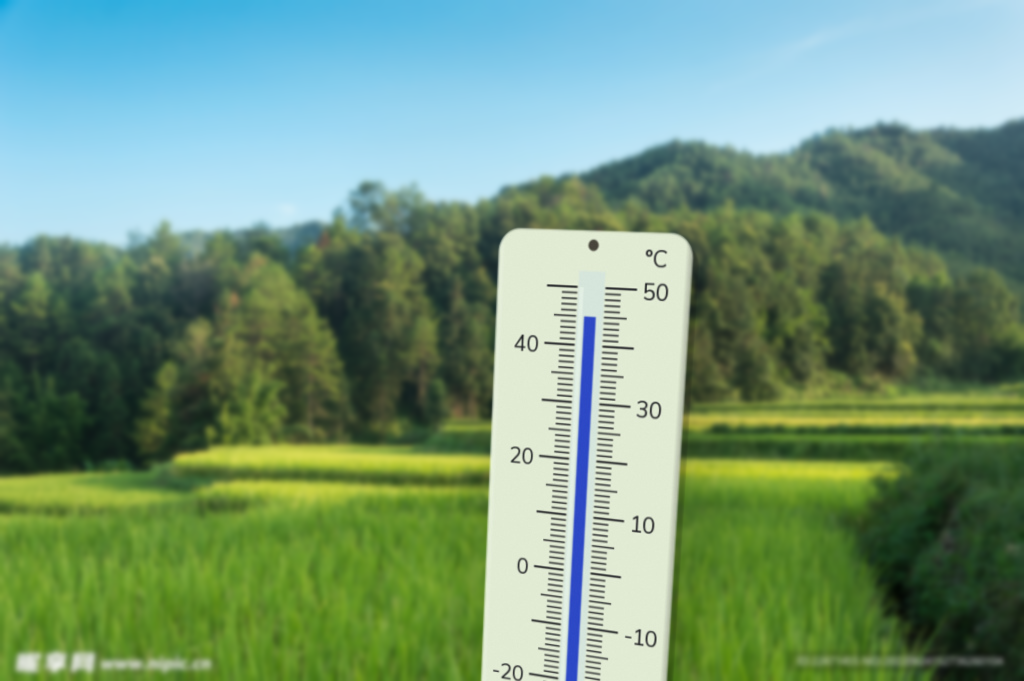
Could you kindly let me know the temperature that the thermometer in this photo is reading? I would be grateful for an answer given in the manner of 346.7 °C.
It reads 45 °C
